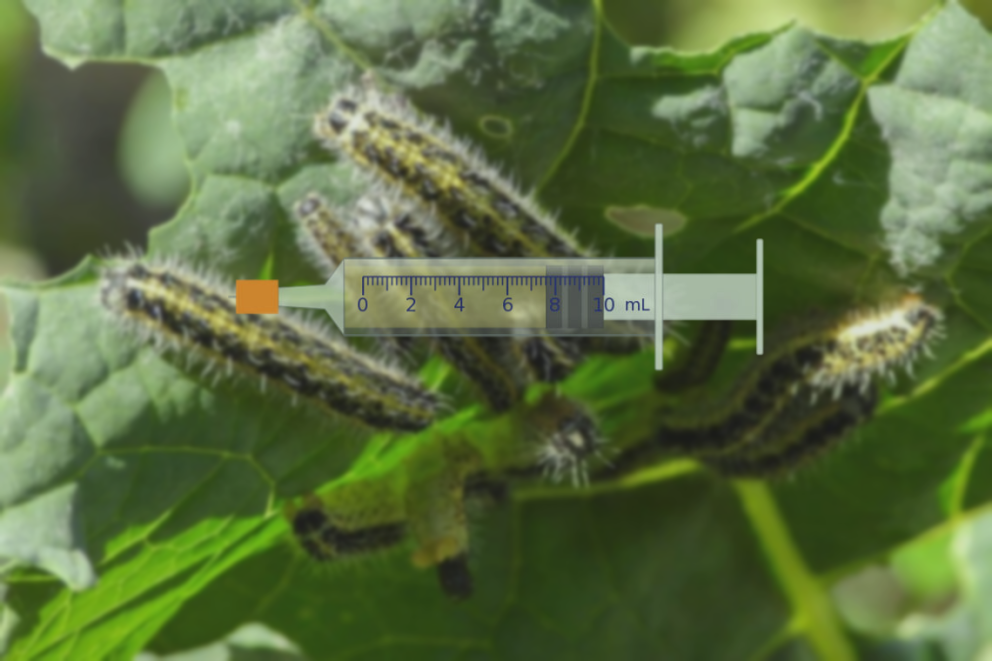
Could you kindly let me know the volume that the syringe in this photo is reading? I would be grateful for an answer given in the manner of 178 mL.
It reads 7.6 mL
